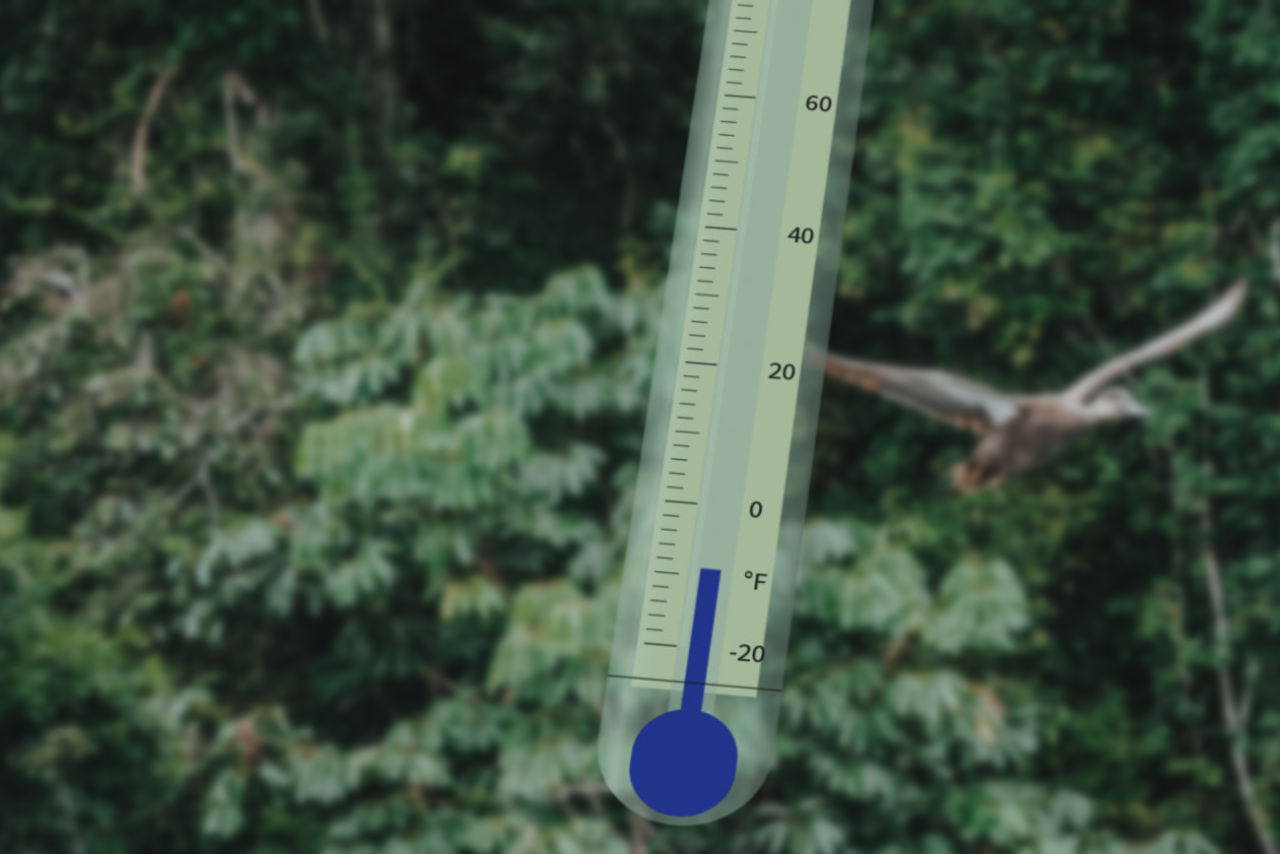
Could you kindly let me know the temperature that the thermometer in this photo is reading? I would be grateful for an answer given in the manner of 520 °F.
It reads -9 °F
